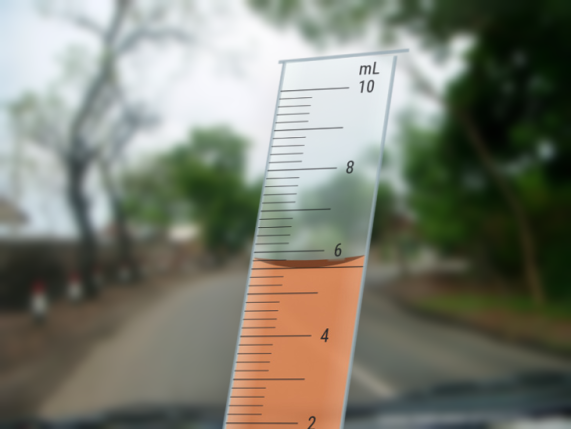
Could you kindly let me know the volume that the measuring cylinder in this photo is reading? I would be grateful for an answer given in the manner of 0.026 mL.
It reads 5.6 mL
